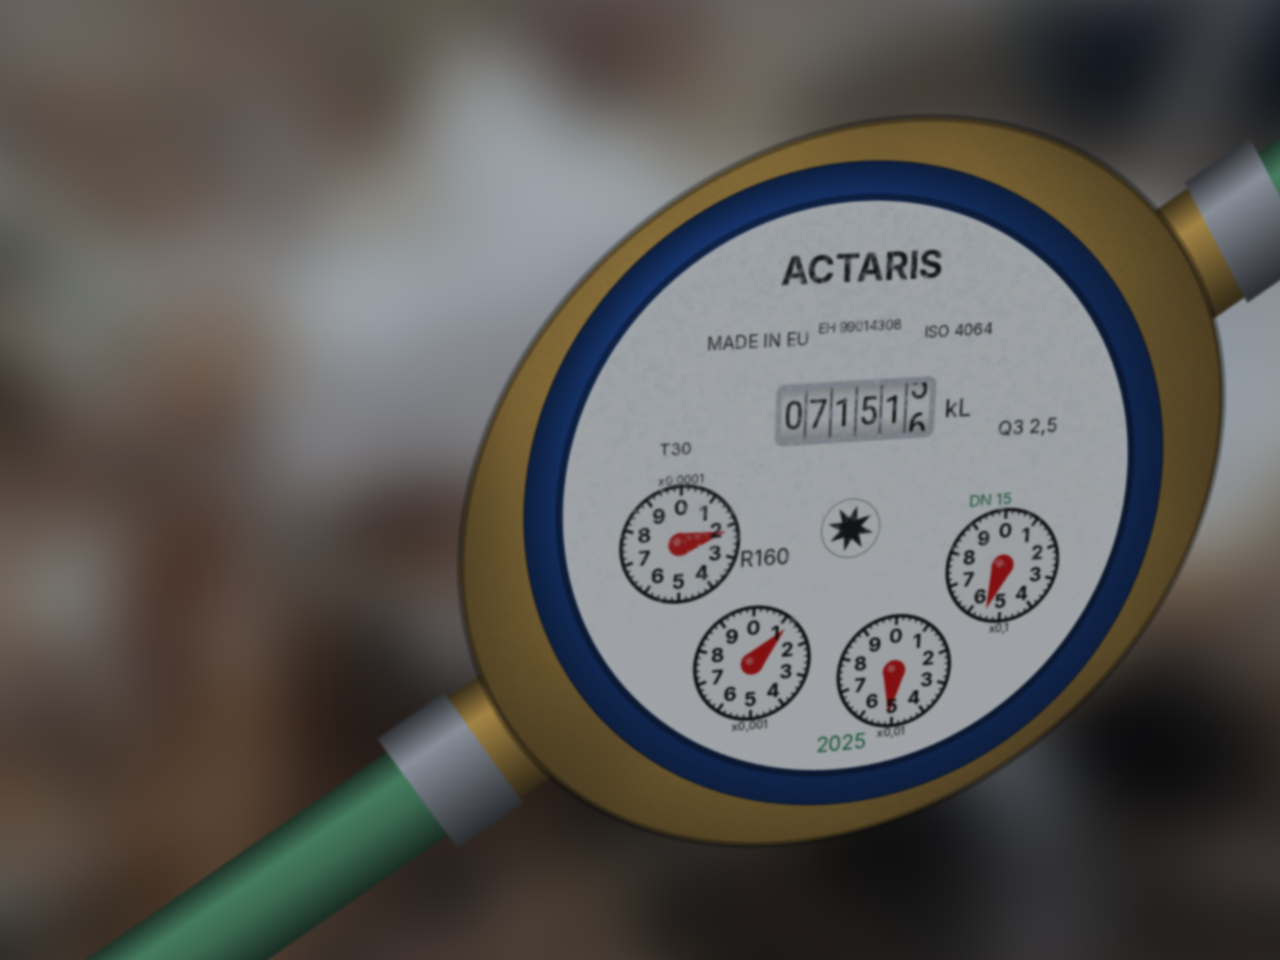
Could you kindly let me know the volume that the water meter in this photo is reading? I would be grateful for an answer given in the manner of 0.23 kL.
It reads 71515.5512 kL
